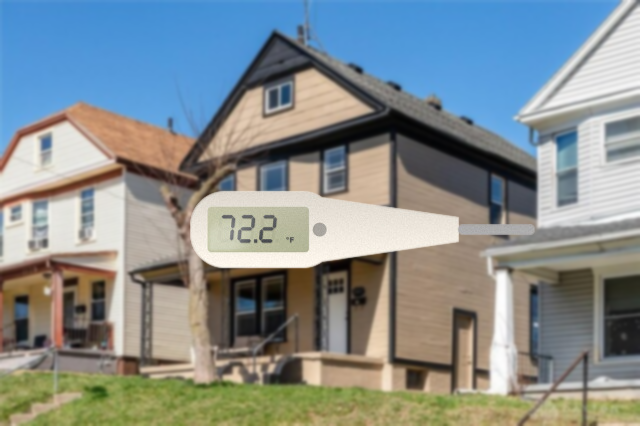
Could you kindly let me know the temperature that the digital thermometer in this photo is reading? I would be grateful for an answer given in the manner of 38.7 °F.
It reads 72.2 °F
